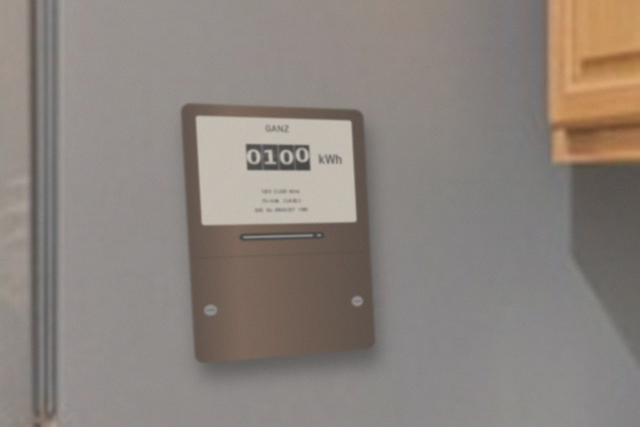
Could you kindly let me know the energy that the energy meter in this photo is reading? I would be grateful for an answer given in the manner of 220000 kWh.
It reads 100 kWh
